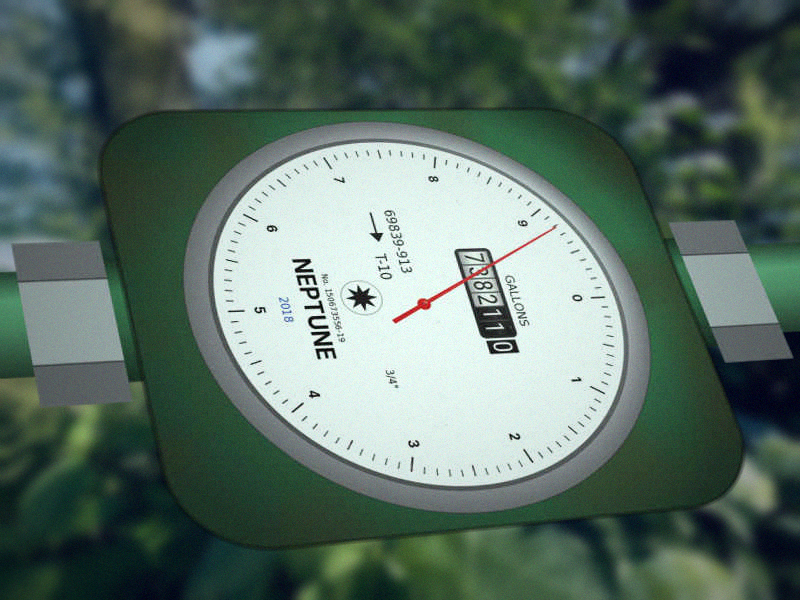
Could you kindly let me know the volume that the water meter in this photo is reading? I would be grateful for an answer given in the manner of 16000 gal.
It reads 7382109.2 gal
